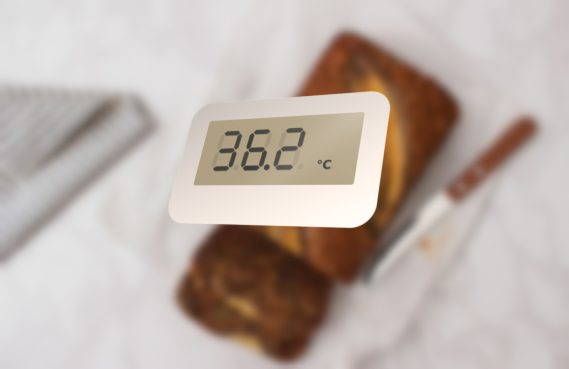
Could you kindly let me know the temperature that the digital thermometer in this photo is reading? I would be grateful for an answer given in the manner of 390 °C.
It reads 36.2 °C
